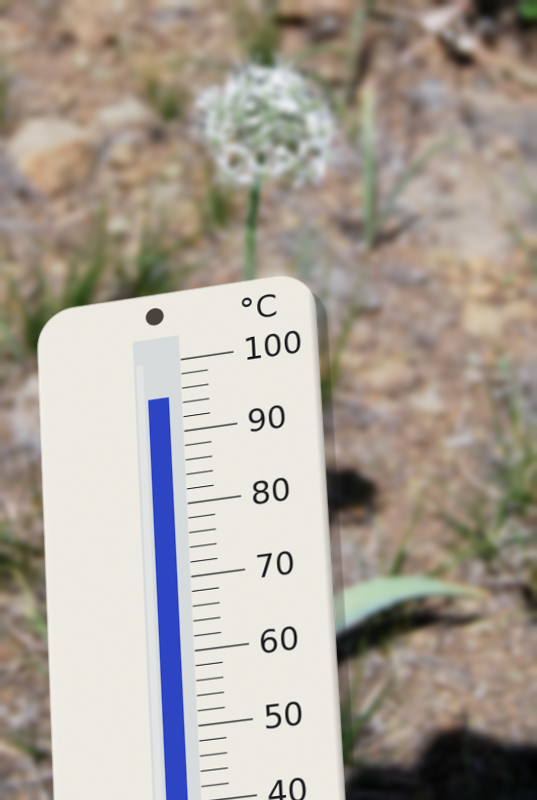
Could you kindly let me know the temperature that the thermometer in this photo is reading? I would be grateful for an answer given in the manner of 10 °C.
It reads 95 °C
